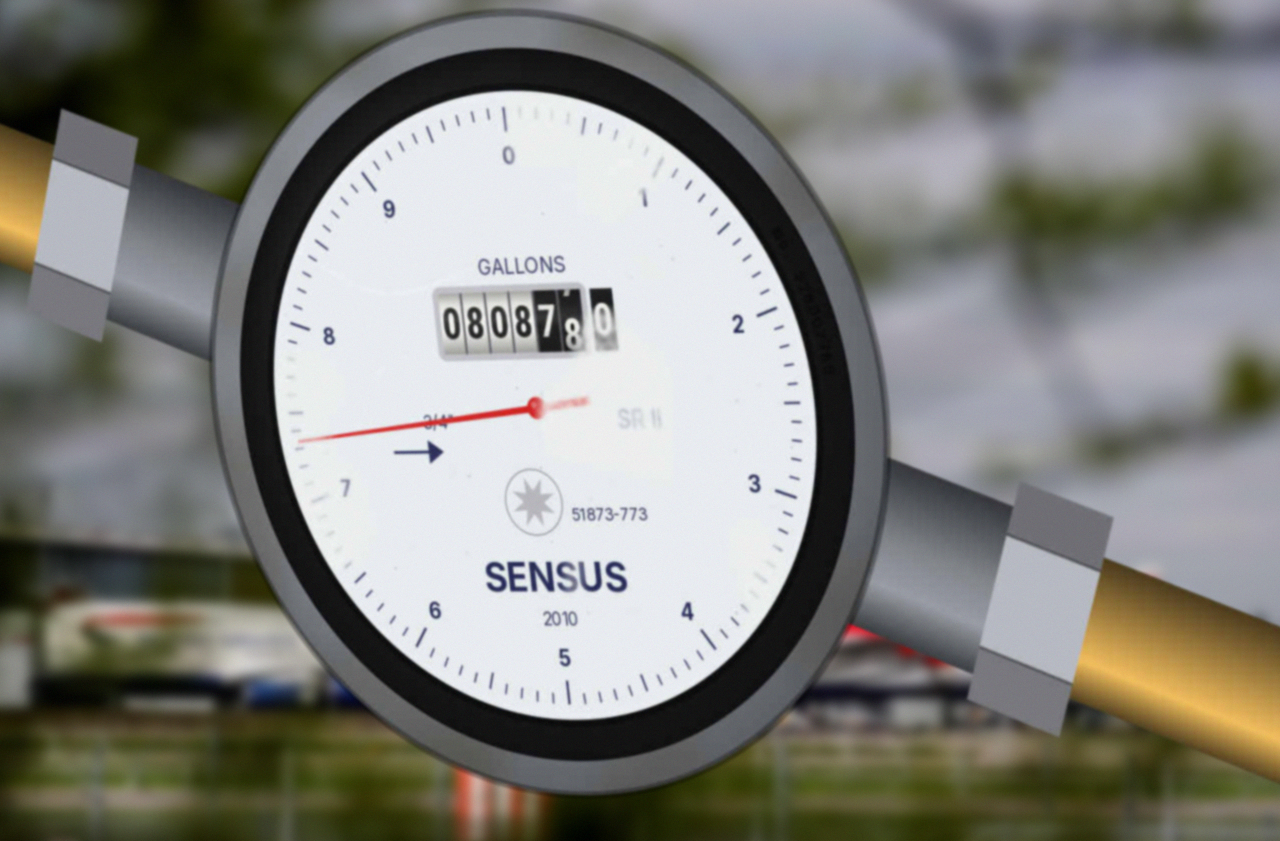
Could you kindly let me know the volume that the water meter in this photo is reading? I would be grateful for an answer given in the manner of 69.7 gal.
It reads 808777.3 gal
